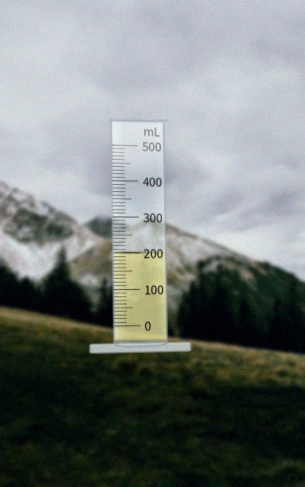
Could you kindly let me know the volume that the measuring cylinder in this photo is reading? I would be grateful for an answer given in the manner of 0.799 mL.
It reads 200 mL
